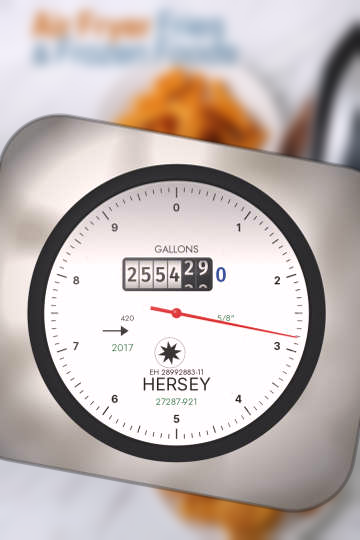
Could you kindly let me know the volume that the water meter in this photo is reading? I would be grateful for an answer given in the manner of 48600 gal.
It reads 2554292.8 gal
